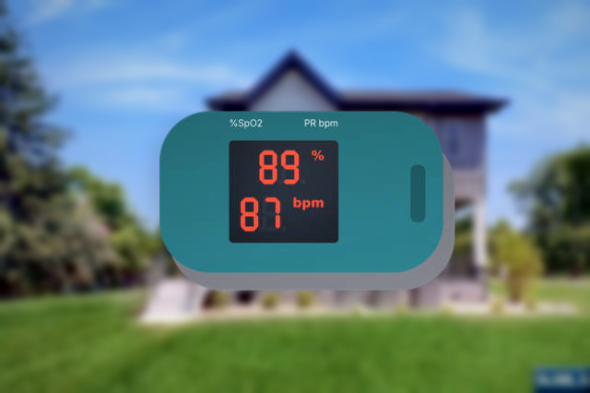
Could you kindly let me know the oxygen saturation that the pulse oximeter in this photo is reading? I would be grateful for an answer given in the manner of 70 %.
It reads 89 %
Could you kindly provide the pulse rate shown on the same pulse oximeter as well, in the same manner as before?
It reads 87 bpm
